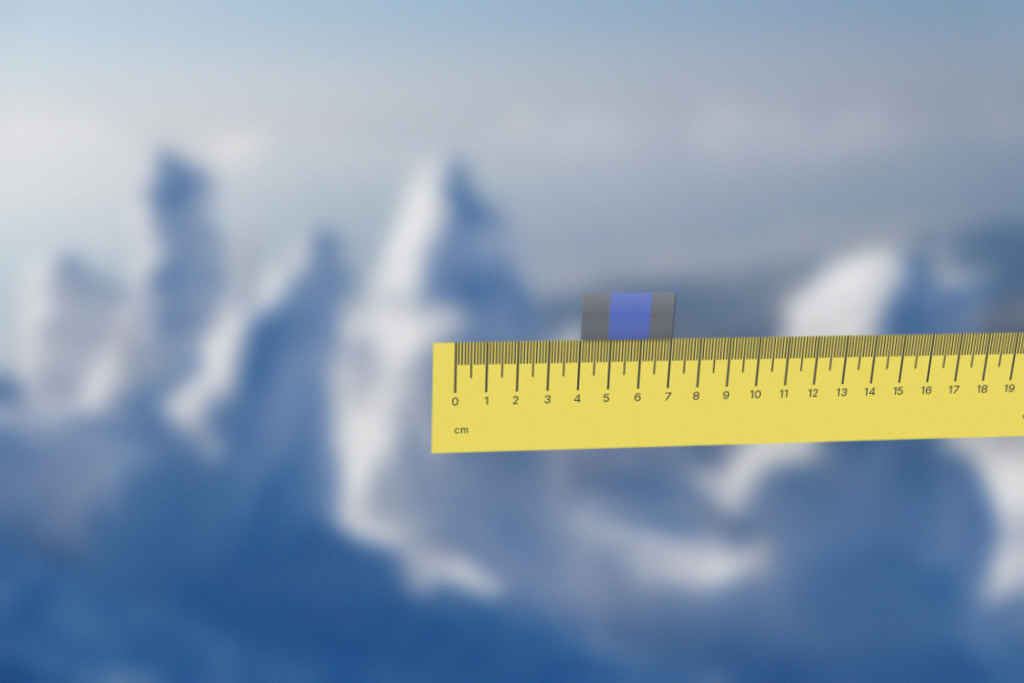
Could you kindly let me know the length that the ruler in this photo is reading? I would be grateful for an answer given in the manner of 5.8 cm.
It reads 3 cm
